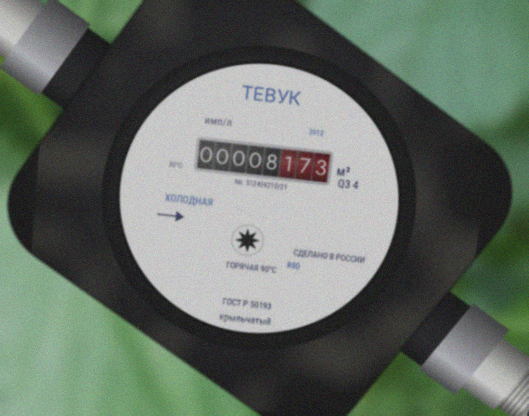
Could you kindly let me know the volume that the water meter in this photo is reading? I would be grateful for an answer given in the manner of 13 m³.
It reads 8.173 m³
